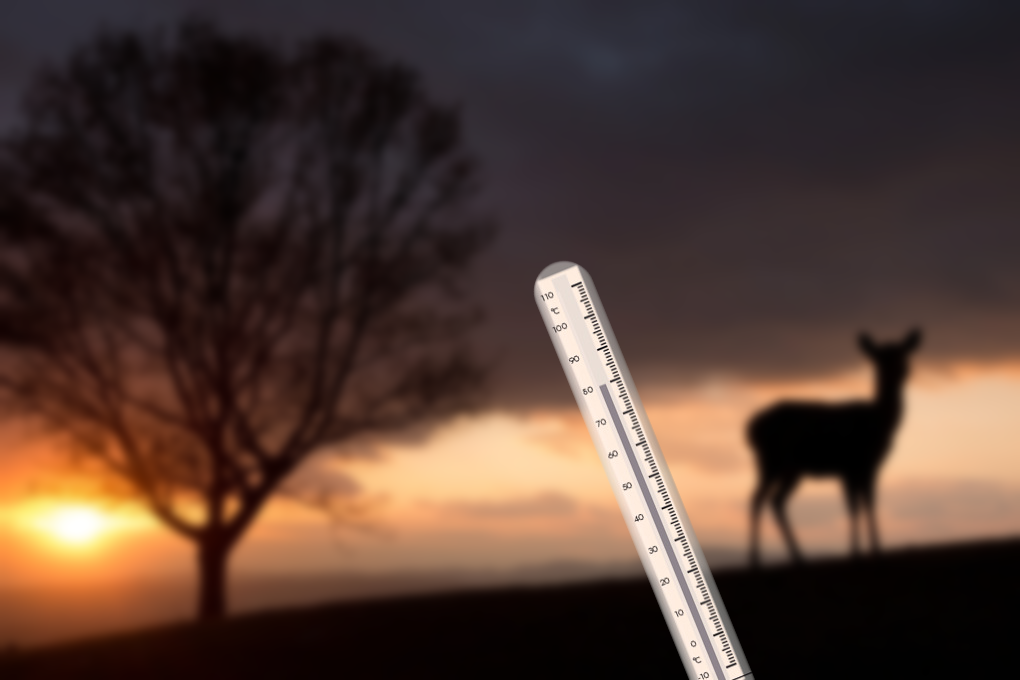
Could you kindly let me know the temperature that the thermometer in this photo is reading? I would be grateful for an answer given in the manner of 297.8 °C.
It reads 80 °C
